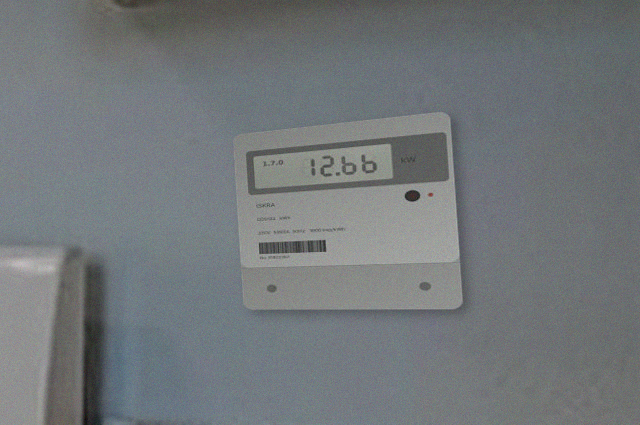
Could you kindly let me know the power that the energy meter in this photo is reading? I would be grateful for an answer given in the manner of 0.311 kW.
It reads 12.66 kW
